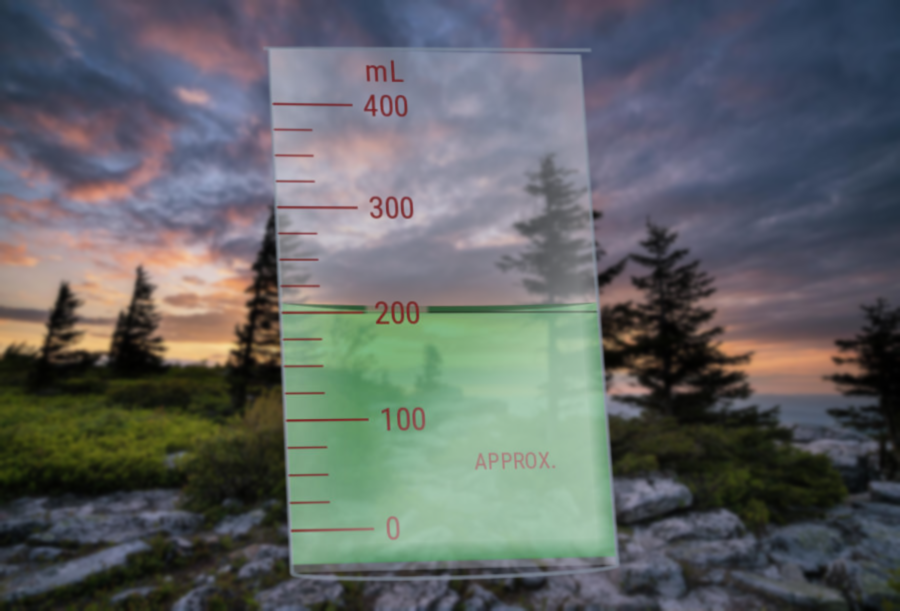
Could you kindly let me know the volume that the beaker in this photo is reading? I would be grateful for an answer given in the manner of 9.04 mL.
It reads 200 mL
